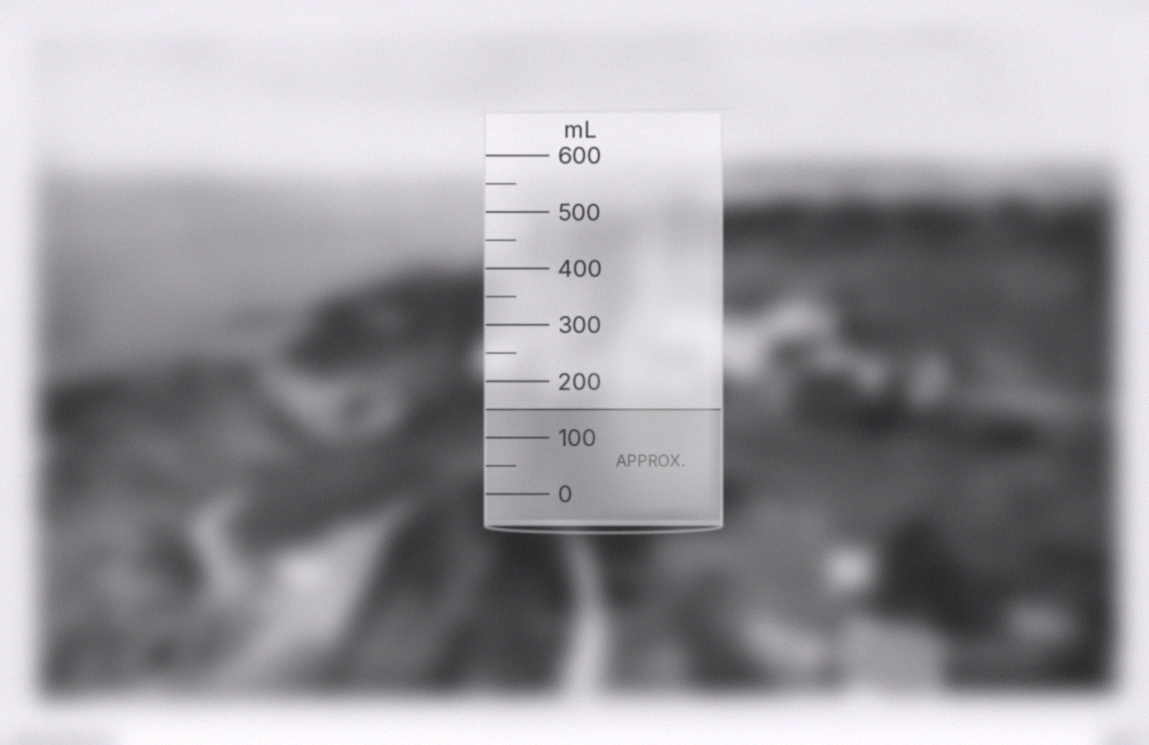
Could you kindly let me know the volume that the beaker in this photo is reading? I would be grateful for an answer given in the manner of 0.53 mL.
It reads 150 mL
